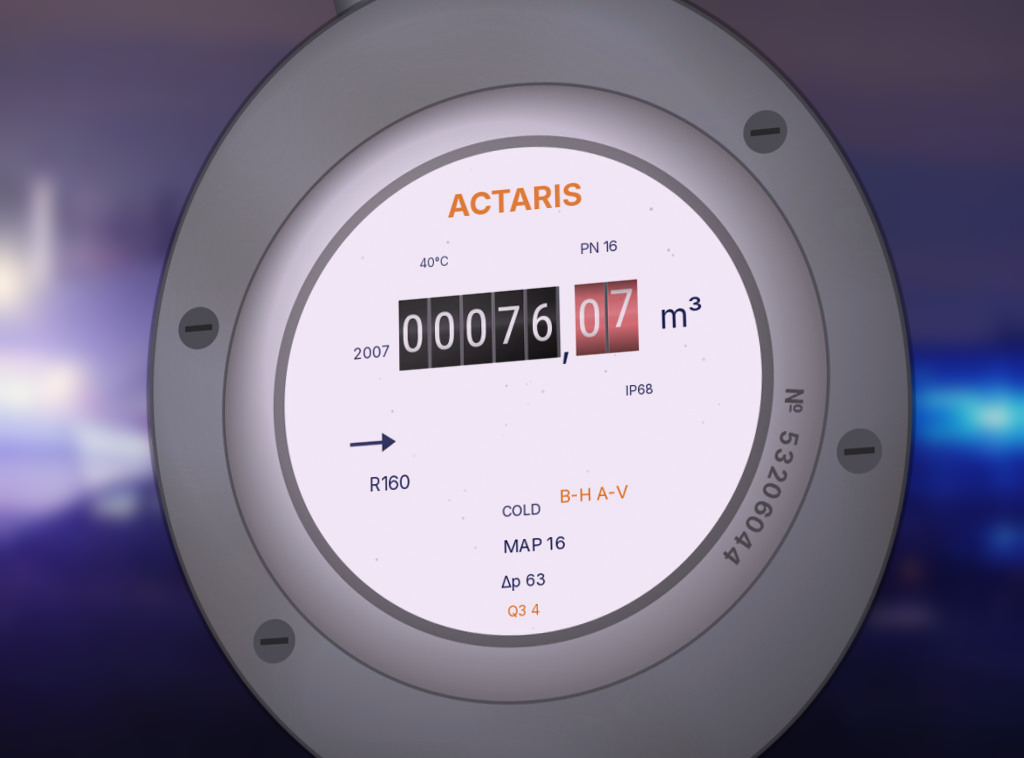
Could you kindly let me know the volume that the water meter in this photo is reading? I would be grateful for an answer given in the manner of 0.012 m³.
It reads 76.07 m³
